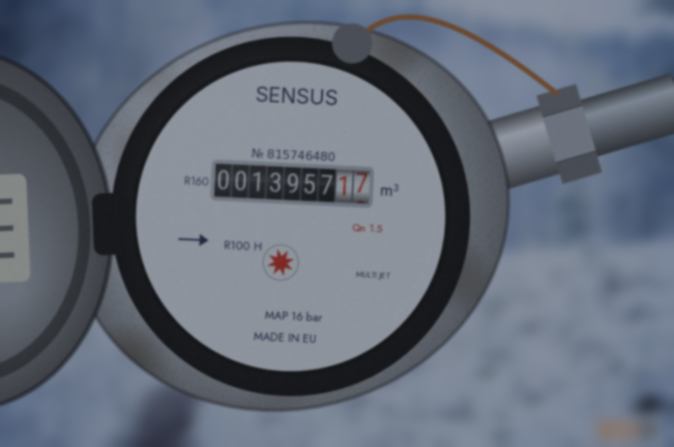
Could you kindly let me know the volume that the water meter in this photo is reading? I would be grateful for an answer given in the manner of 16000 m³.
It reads 13957.17 m³
